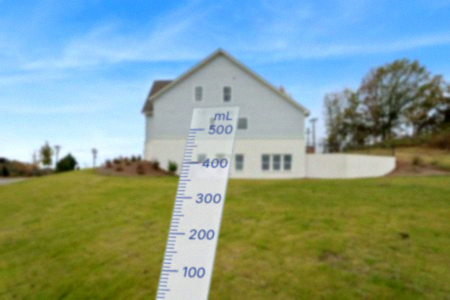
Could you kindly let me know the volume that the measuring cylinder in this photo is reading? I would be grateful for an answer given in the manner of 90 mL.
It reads 400 mL
